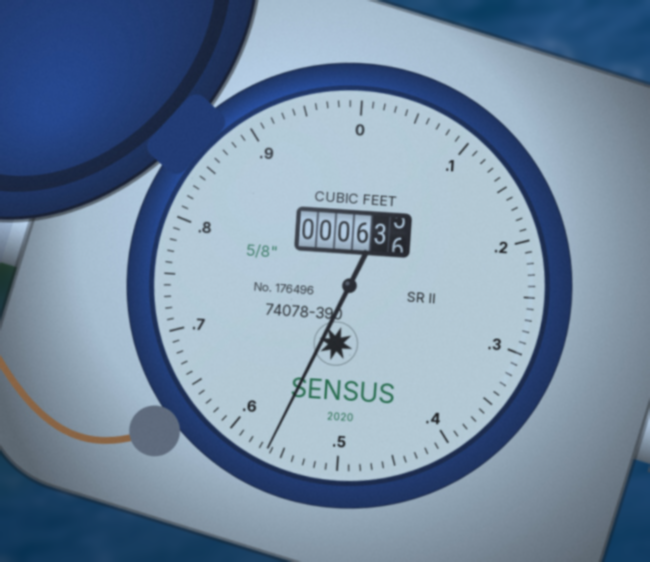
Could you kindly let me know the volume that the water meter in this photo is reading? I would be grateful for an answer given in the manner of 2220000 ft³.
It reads 635.56 ft³
